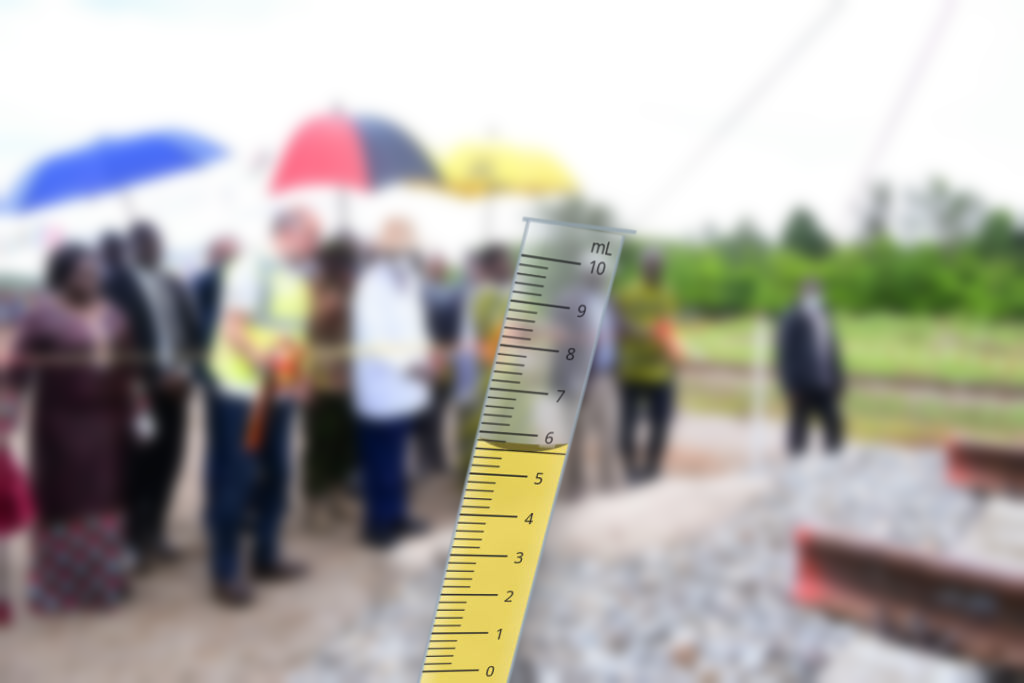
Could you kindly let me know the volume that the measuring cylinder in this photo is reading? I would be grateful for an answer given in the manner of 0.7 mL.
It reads 5.6 mL
